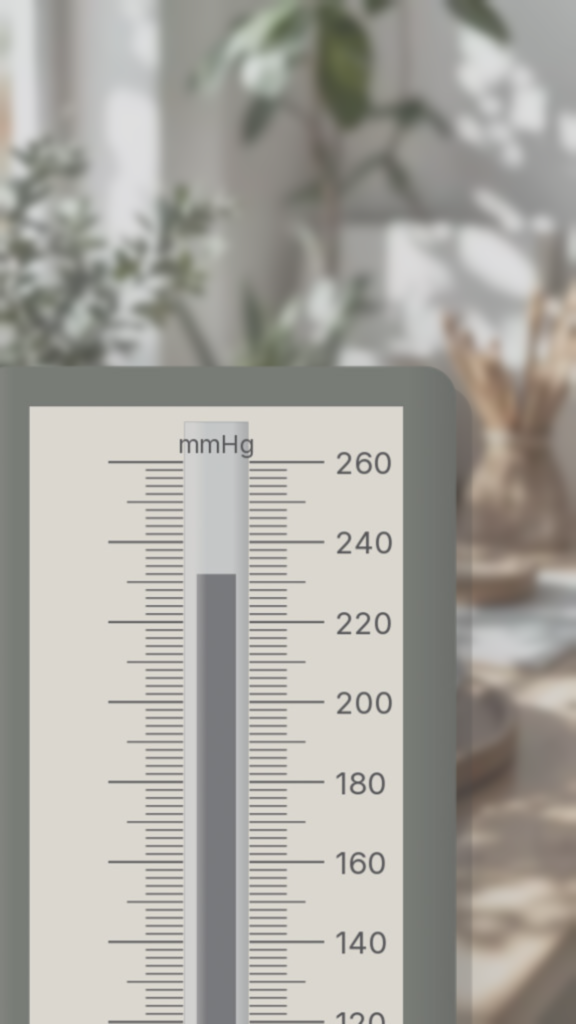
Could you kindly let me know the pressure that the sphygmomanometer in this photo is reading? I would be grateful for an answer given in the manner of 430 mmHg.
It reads 232 mmHg
